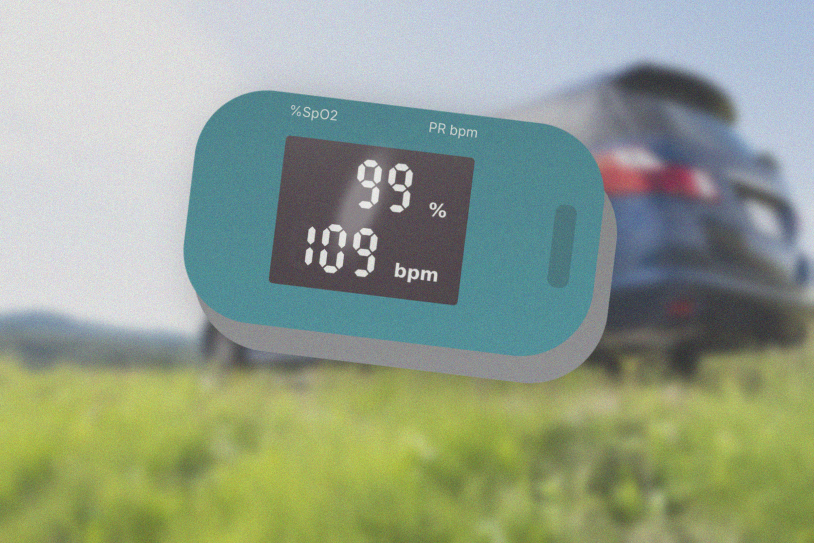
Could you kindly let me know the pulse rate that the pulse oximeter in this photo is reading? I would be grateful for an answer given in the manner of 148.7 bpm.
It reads 109 bpm
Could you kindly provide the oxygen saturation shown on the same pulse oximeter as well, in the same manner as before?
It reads 99 %
